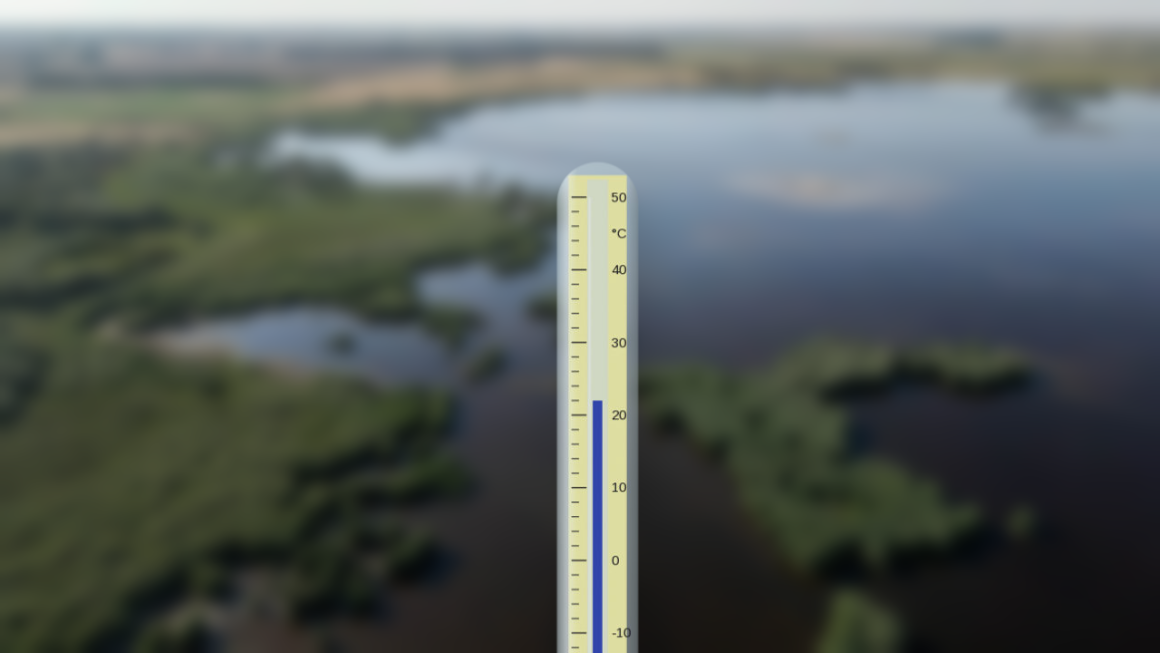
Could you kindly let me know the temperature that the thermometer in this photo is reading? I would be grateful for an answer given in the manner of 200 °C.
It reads 22 °C
